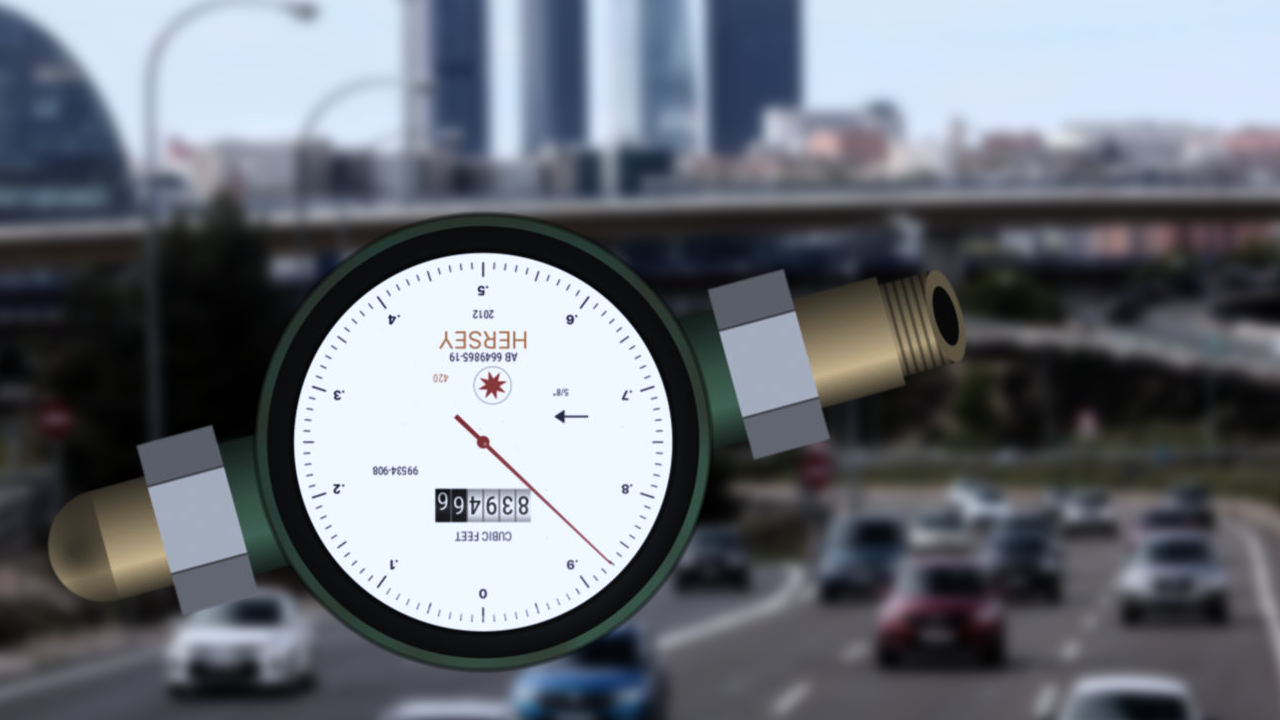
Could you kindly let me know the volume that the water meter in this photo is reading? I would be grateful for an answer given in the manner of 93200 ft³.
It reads 839465.87 ft³
